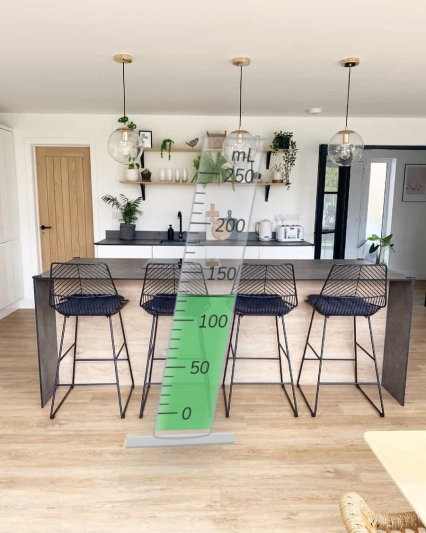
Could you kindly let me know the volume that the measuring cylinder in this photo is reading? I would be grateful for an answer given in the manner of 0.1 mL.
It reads 125 mL
